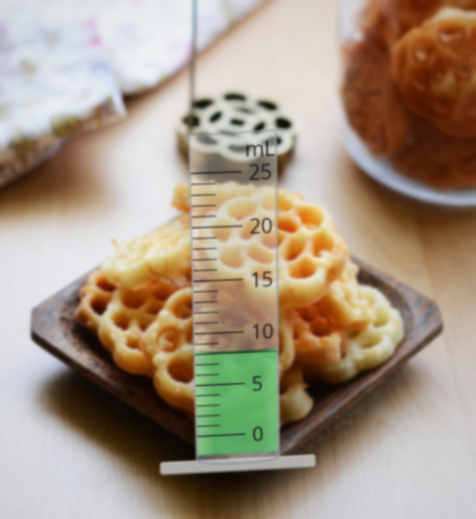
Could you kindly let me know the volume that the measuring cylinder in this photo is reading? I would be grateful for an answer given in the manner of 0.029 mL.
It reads 8 mL
